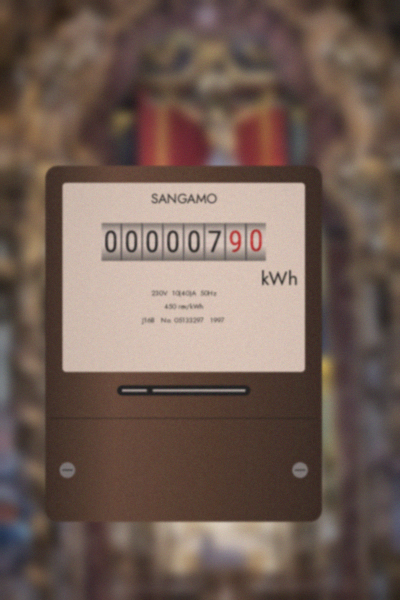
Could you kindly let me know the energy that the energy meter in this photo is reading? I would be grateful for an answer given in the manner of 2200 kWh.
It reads 7.90 kWh
